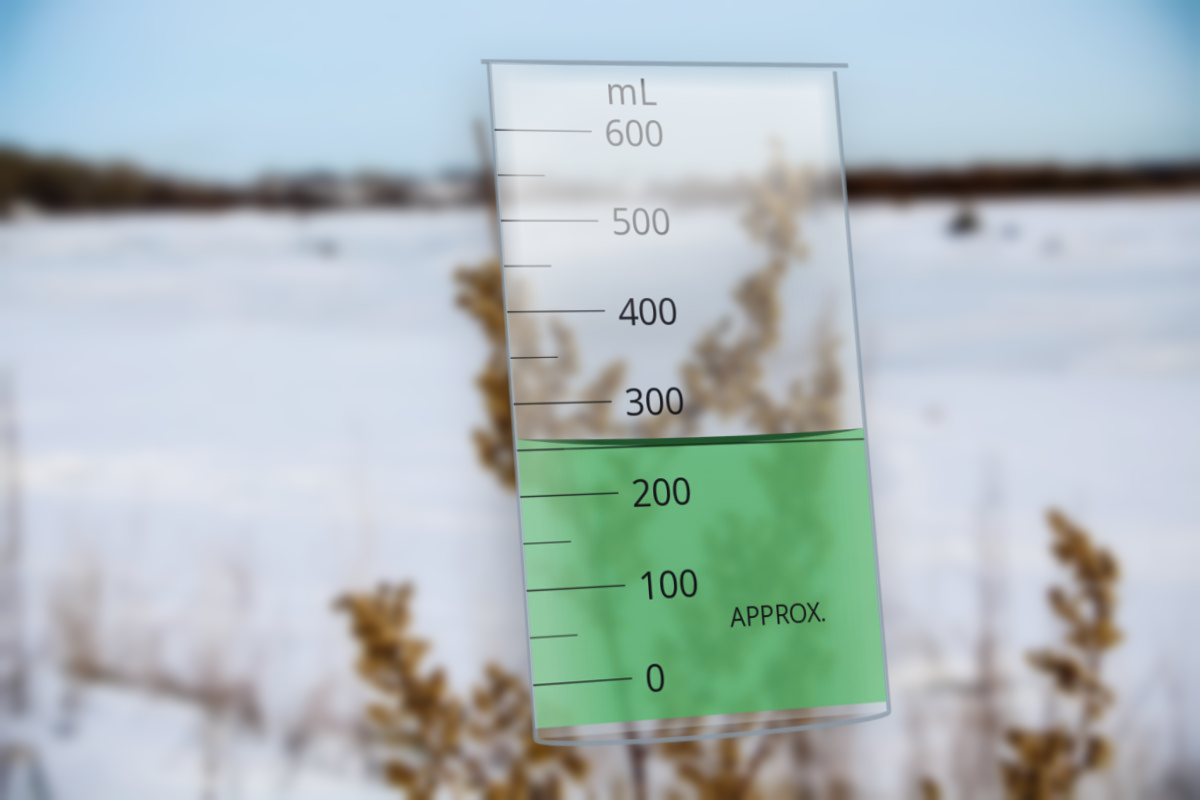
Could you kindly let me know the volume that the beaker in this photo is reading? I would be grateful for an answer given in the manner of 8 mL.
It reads 250 mL
